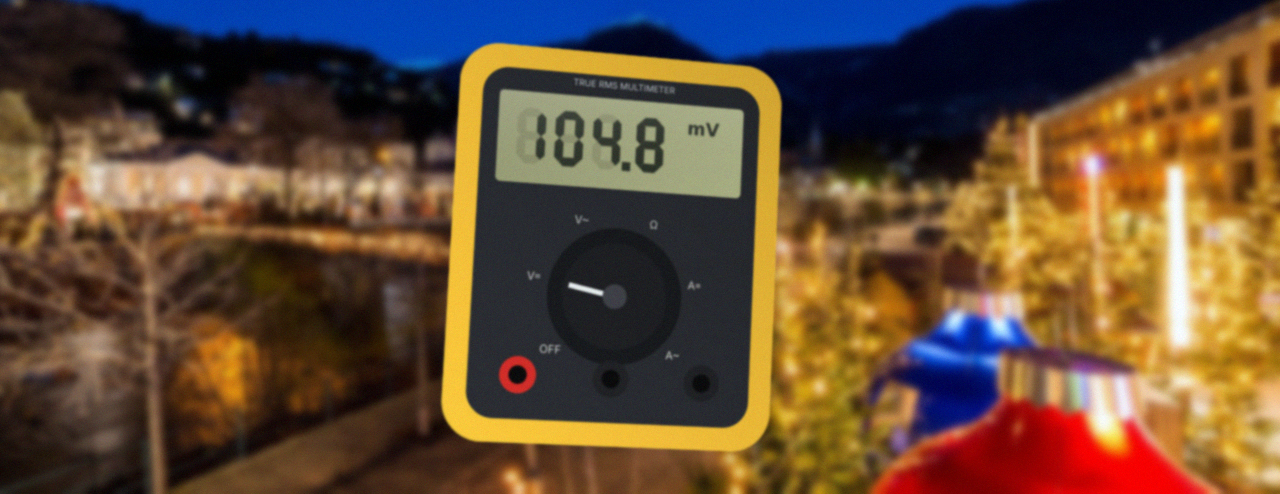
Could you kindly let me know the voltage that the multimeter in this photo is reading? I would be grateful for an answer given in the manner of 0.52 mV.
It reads 104.8 mV
